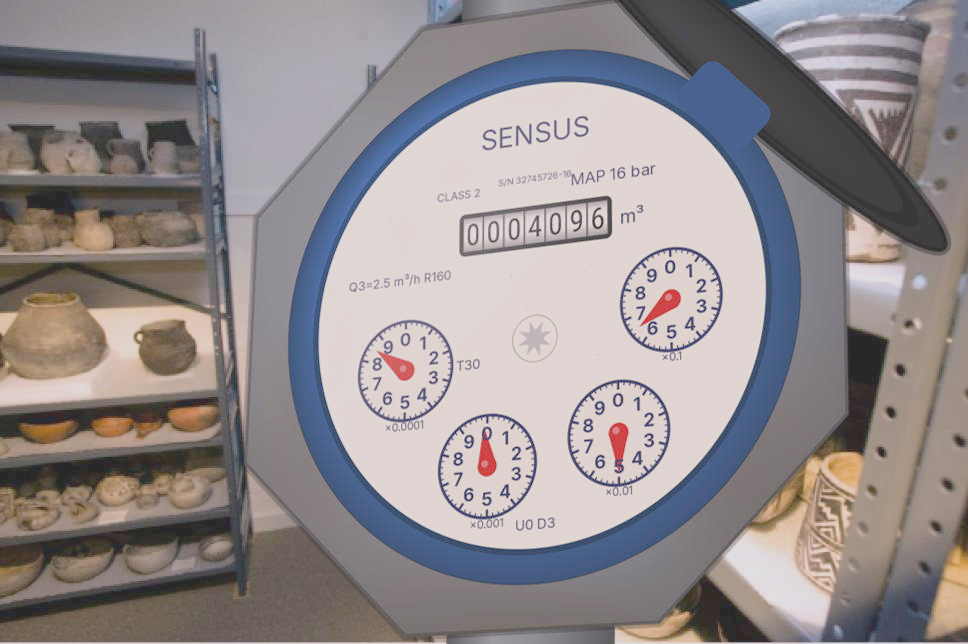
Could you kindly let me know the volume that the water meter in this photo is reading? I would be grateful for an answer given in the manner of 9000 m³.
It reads 4096.6498 m³
